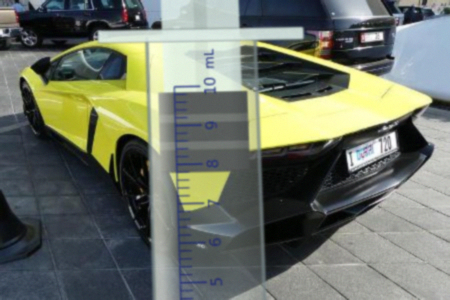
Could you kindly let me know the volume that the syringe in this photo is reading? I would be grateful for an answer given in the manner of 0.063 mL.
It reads 7.8 mL
